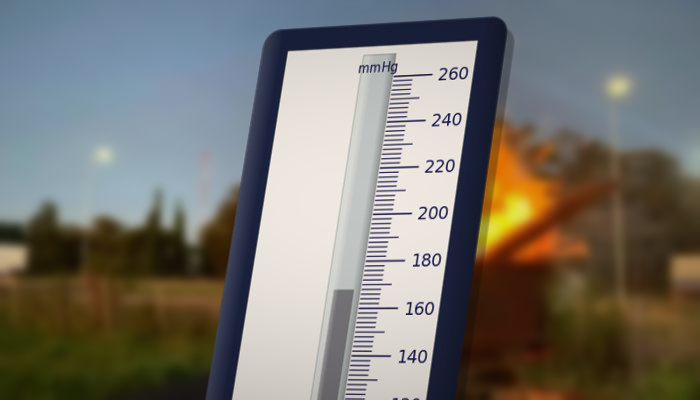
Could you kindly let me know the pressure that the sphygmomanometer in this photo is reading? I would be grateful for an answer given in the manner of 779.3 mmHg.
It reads 168 mmHg
